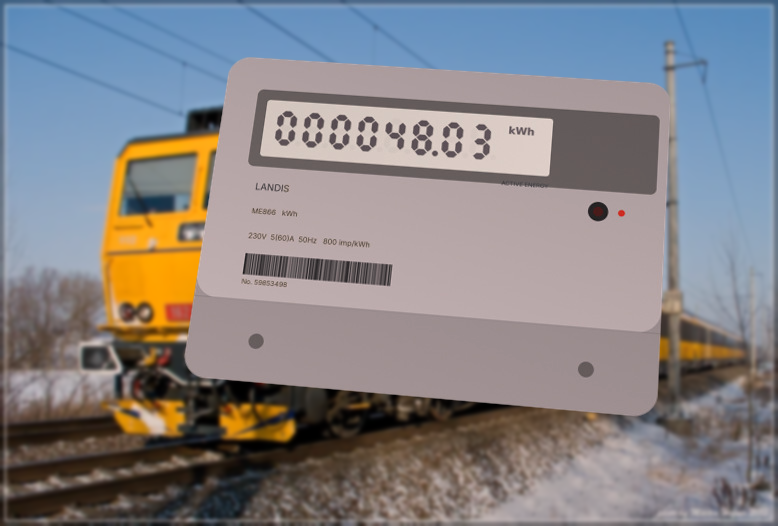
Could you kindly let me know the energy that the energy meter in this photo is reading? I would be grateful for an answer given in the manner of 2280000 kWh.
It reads 48.03 kWh
